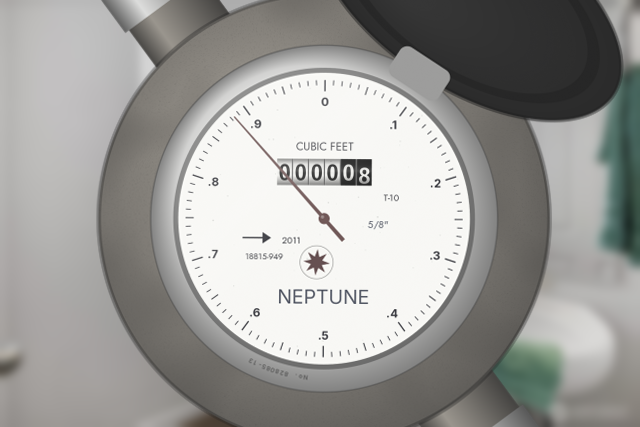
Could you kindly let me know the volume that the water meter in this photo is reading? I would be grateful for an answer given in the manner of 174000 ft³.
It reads 7.88 ft³
